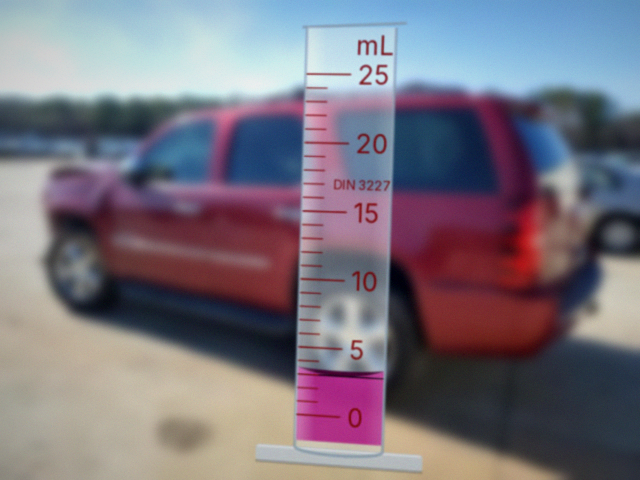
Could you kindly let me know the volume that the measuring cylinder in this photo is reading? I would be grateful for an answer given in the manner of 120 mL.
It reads 3 mL
